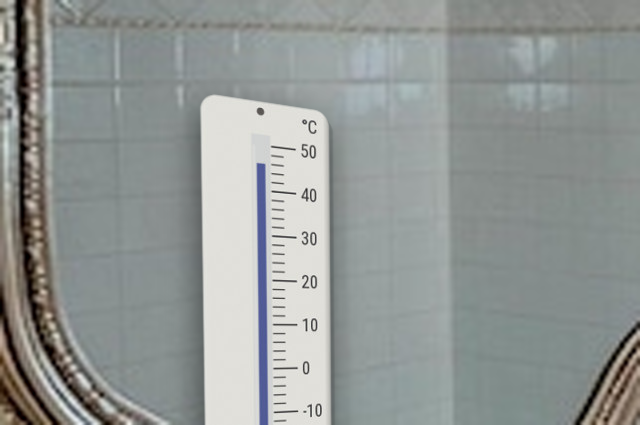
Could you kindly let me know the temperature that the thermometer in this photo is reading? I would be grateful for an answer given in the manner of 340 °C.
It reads 46 °C
